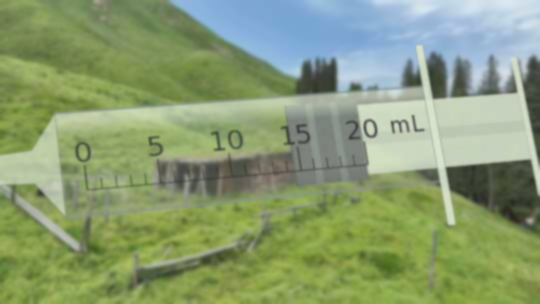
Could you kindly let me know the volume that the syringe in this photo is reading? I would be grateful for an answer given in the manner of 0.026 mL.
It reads 14.5 mL
